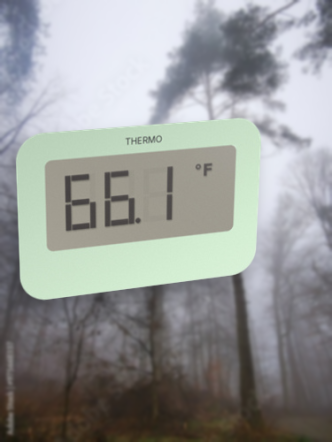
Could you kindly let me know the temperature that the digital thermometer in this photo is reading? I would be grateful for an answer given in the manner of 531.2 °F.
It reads 66.1 °F
